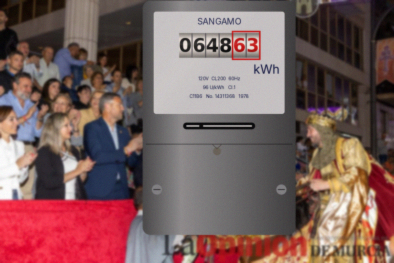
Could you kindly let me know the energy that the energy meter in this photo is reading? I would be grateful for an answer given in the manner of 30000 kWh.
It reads 648.63 kWh
